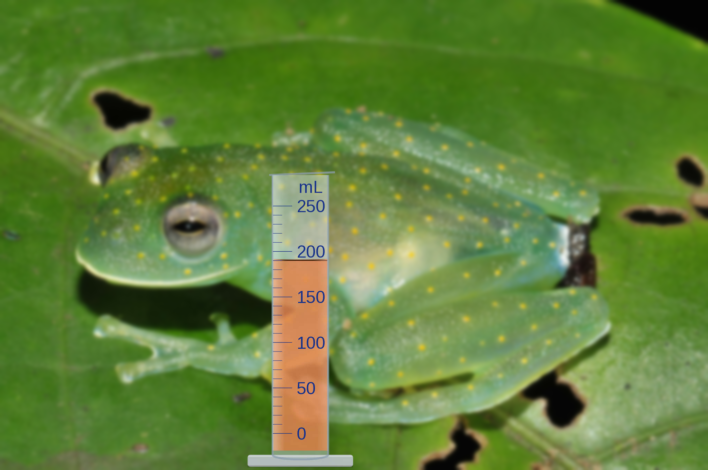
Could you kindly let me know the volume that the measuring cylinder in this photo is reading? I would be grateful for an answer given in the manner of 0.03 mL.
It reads 190 mL
